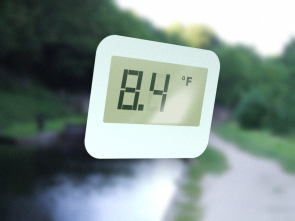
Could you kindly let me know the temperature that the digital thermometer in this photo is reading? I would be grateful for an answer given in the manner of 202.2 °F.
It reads 8.4 °F
